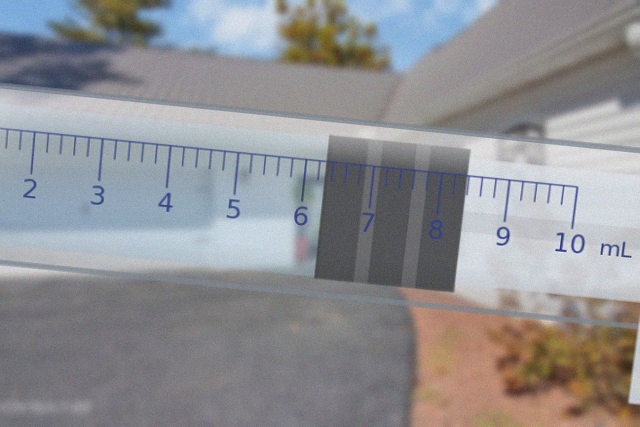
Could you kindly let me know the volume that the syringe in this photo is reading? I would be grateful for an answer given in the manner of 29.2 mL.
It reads 6.3 mL
